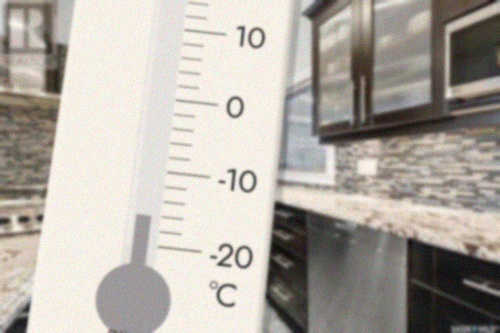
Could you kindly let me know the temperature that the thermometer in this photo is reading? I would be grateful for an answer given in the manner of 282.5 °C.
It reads -16 °C
